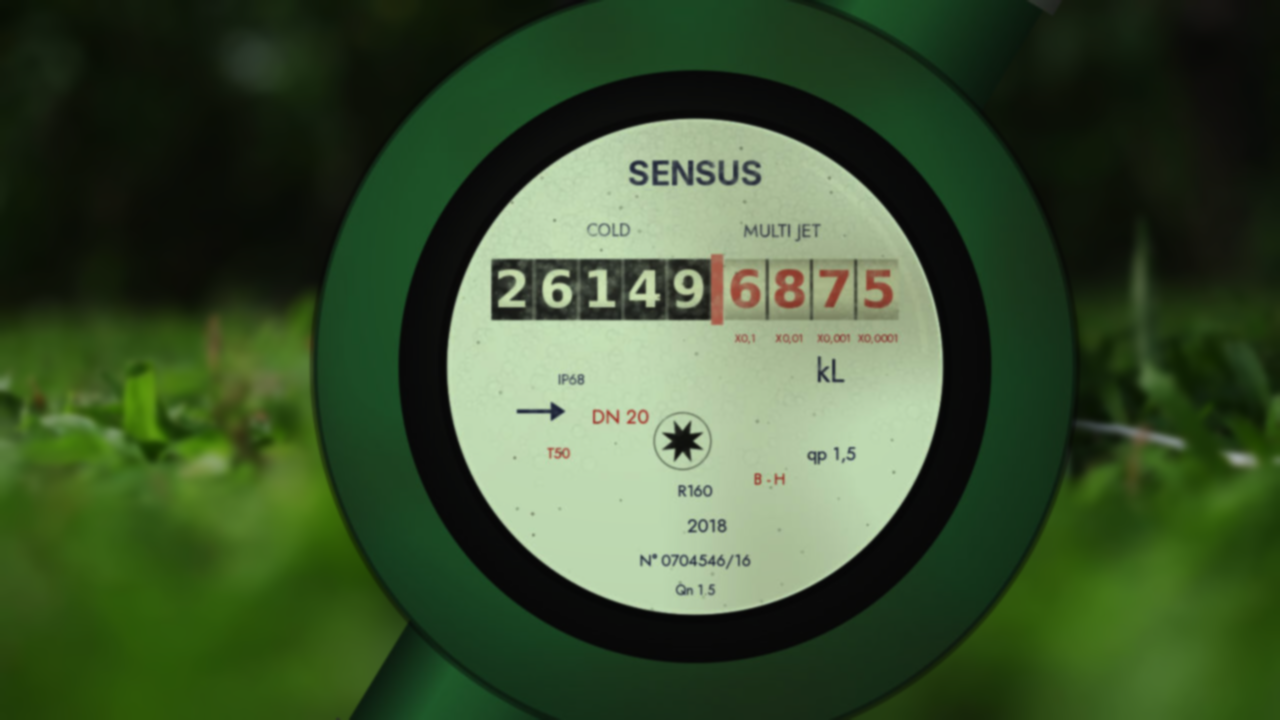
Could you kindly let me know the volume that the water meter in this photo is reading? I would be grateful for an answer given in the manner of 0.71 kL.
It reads 26149.6875 kL
